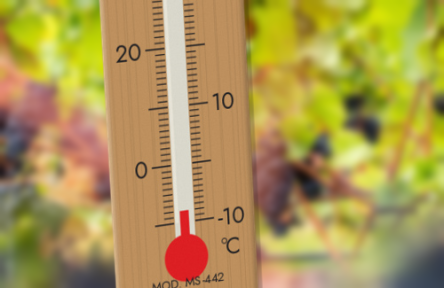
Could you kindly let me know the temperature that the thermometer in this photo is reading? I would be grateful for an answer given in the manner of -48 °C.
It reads -8 °C
